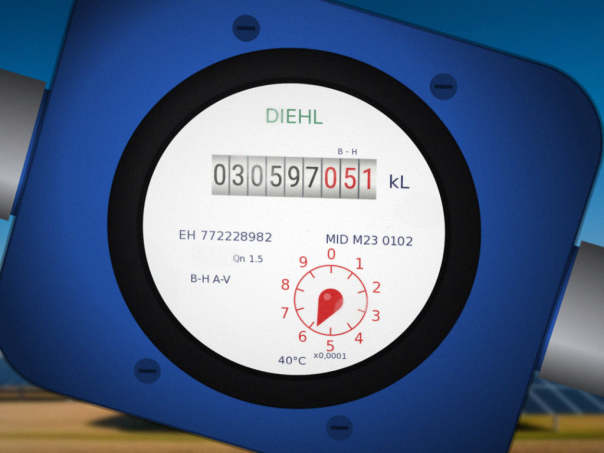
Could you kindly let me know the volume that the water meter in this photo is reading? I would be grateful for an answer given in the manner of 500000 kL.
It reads 30597.0515 kL
